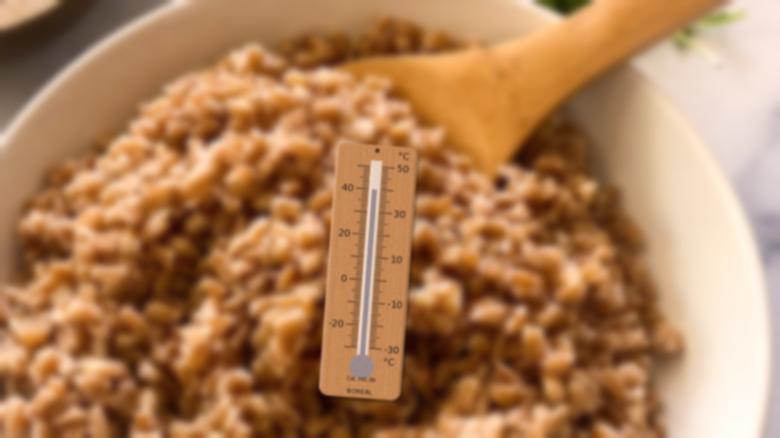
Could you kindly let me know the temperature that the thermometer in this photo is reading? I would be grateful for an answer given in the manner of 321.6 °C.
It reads 40 °C
